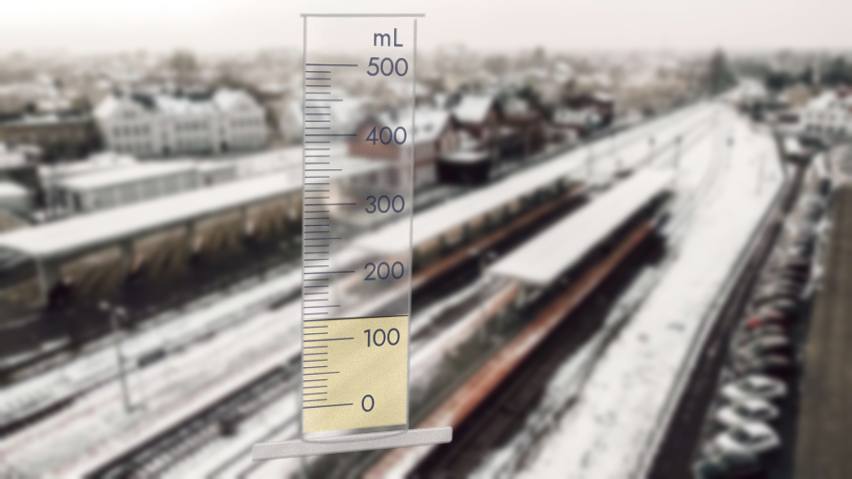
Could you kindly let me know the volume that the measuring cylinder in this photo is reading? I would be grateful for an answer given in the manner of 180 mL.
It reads 130 mL
